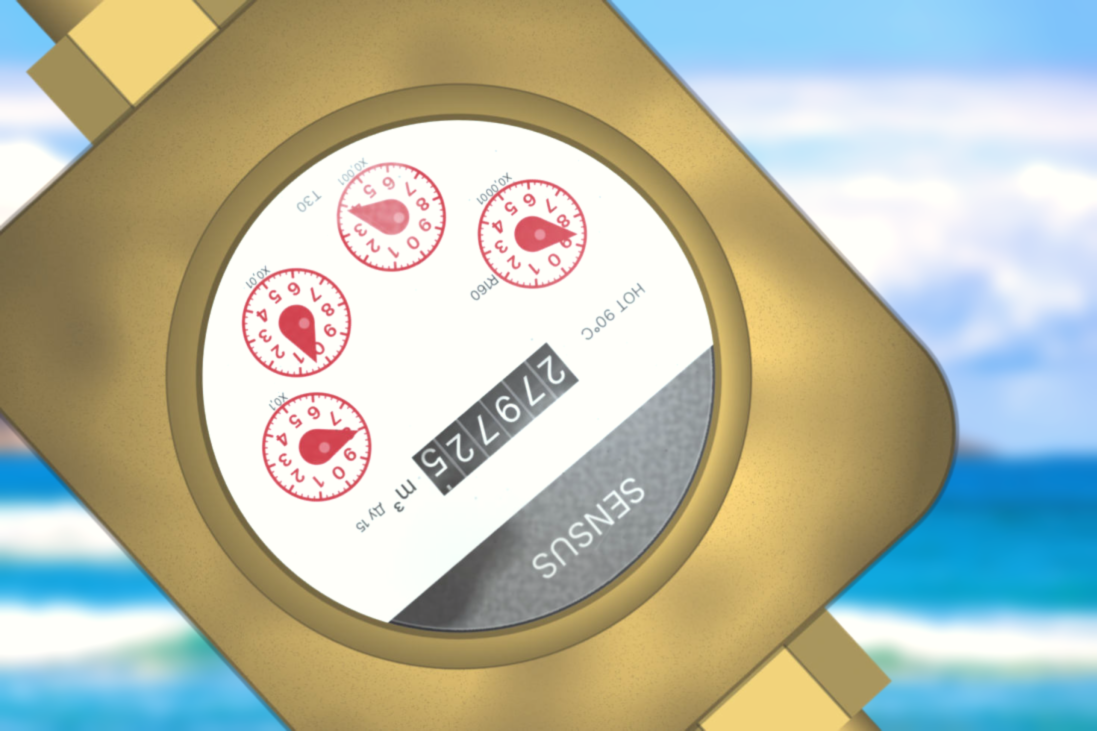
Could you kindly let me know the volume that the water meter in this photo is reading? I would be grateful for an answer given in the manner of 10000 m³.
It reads 279724.8038 m³
